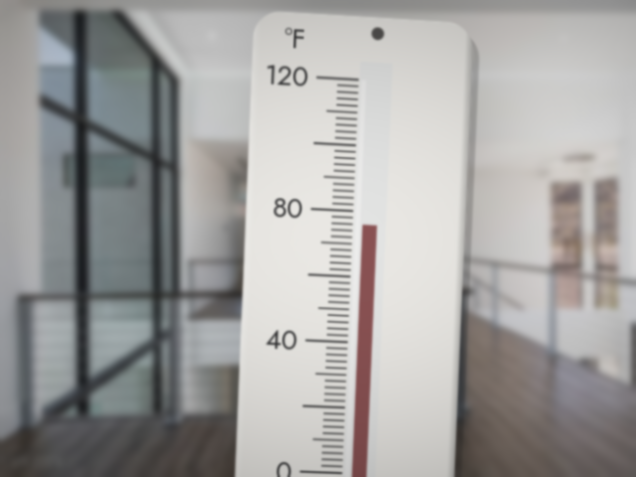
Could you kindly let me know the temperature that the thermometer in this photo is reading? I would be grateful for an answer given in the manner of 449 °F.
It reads 76 °F
